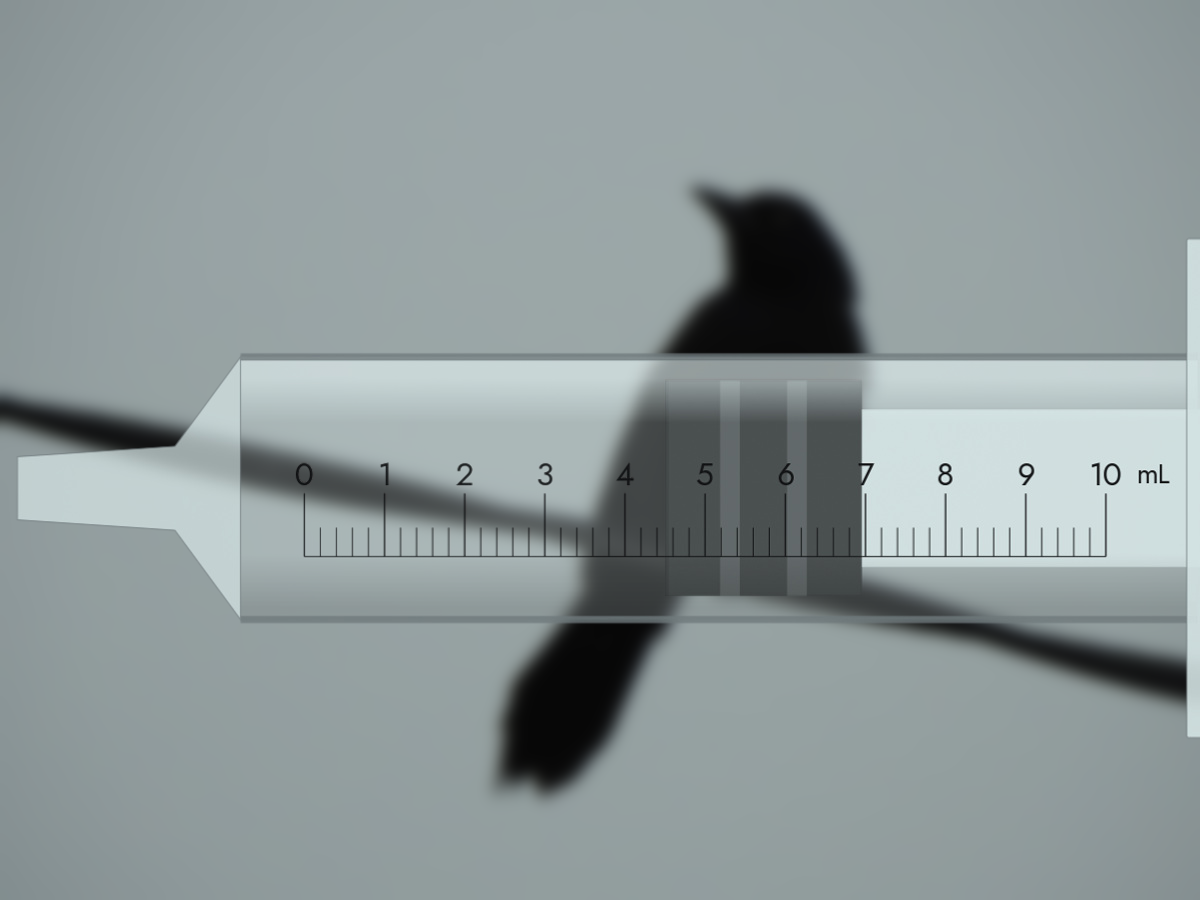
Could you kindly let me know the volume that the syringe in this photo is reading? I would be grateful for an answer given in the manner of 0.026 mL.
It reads 4.5 mL
